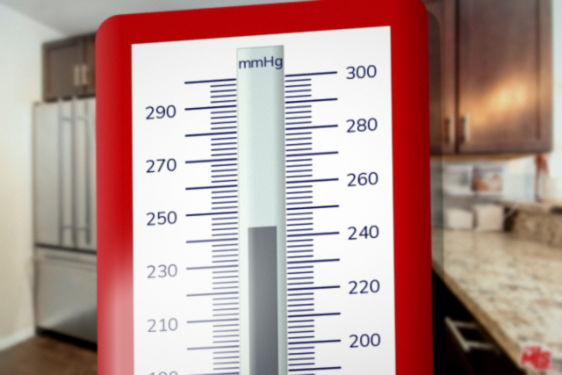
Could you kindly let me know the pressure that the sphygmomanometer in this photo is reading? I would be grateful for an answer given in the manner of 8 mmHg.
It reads 244 mmHg
